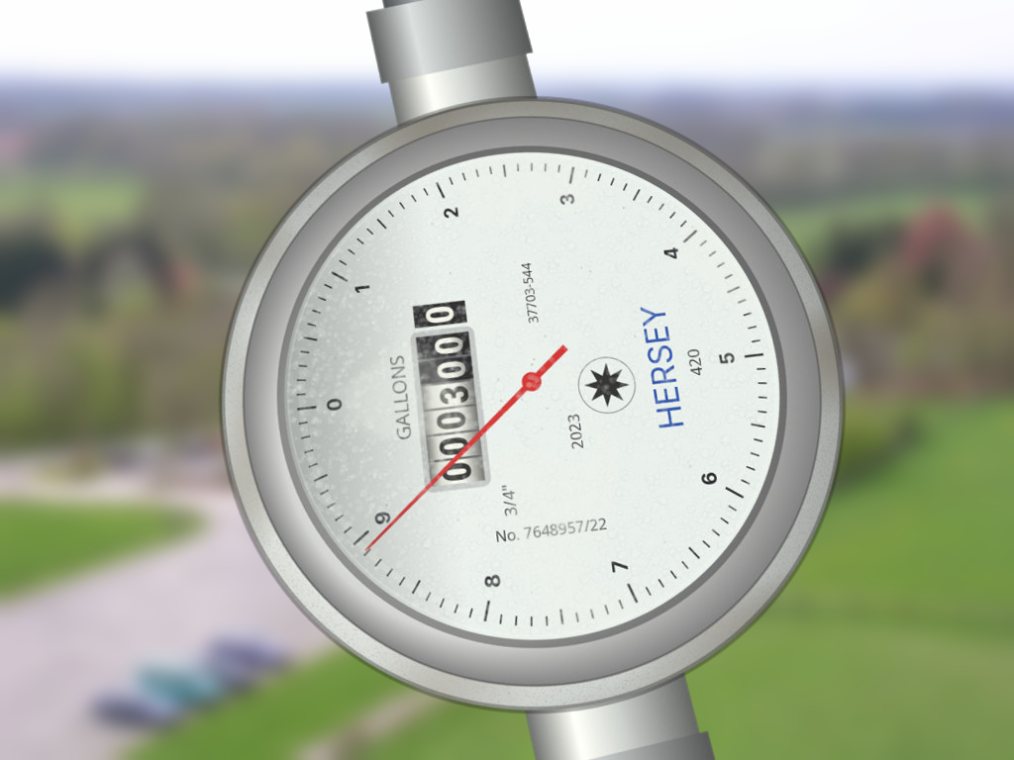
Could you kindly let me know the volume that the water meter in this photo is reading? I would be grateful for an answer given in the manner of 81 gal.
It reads 2998.9 gal
